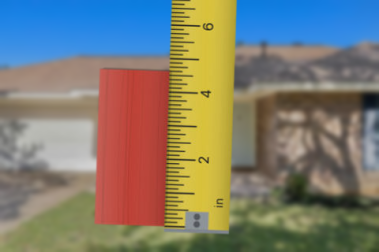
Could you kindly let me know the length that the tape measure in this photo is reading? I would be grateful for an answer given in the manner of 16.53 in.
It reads 4.625 in
